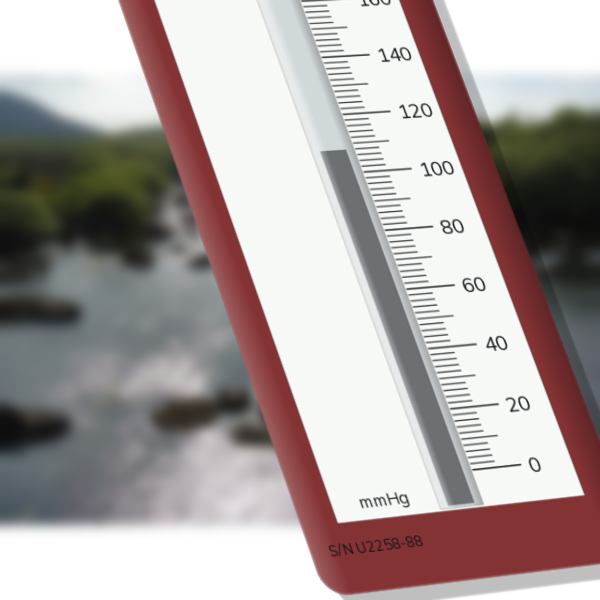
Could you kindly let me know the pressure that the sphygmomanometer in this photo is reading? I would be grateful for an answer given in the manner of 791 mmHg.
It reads 108 mmHg
